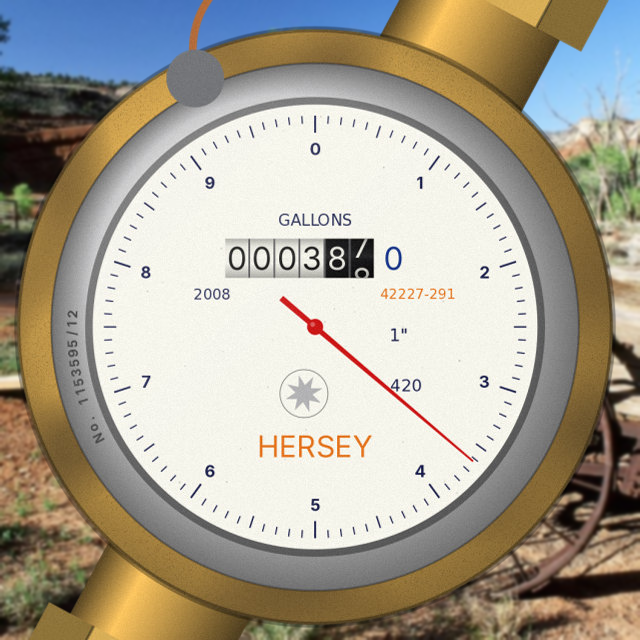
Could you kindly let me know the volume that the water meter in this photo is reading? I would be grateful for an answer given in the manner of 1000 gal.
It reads 3873.6 gal
